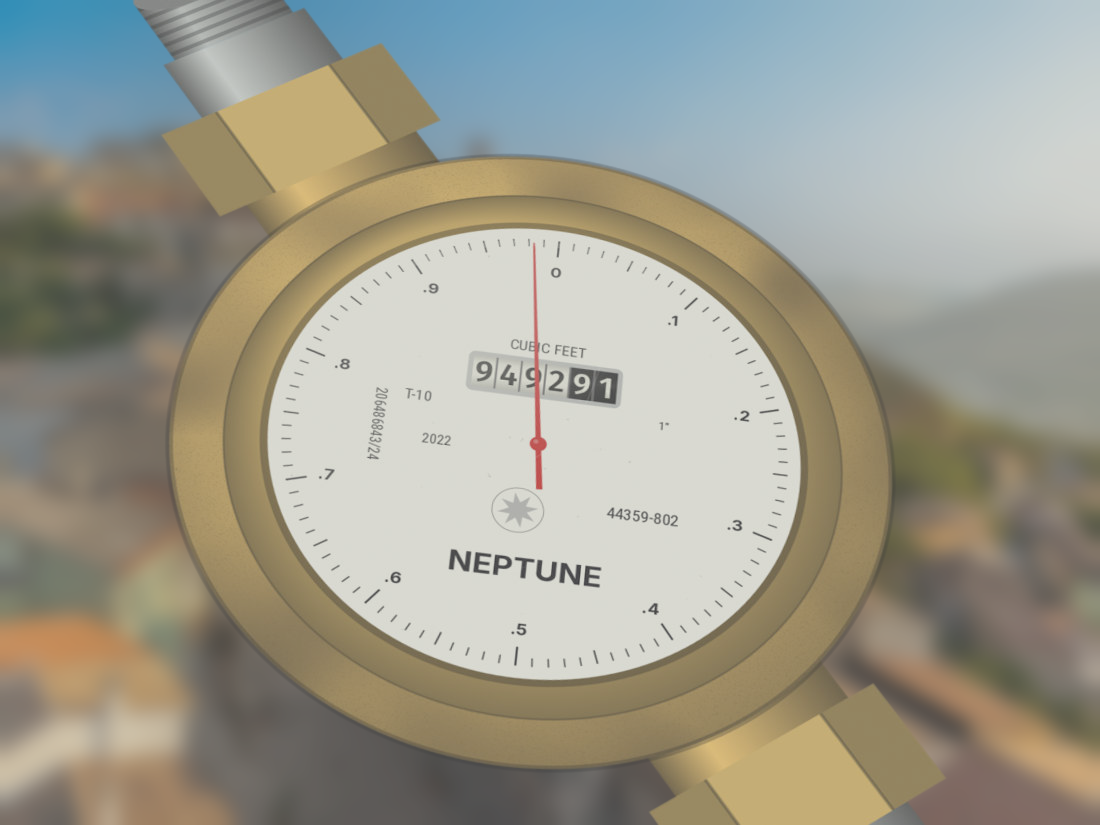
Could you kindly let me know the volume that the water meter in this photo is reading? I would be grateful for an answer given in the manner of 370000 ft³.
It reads 949290.98 ft³
